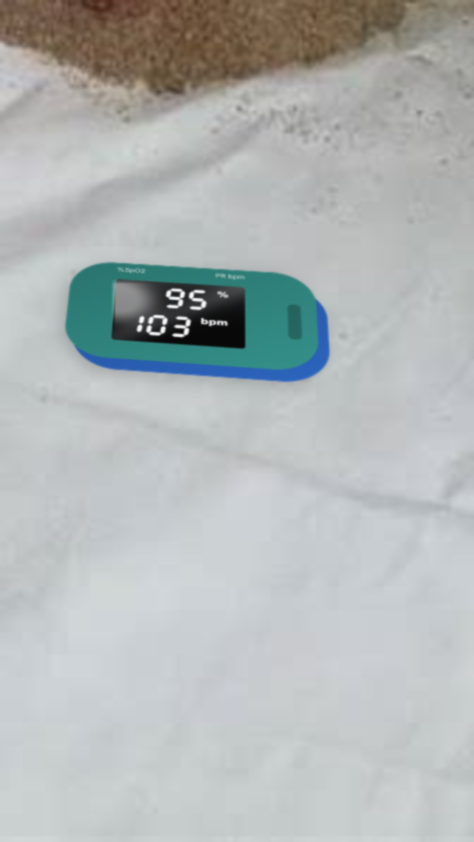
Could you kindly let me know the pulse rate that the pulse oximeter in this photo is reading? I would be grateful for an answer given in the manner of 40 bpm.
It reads 103 bpm
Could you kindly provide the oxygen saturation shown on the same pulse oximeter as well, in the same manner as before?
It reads 95 %
